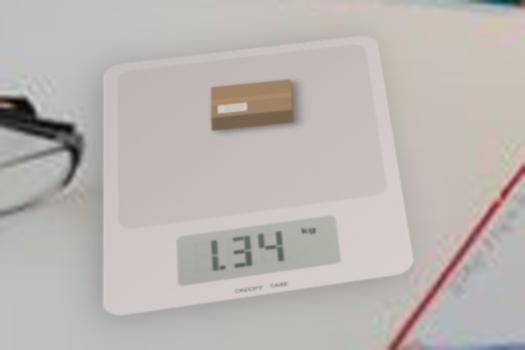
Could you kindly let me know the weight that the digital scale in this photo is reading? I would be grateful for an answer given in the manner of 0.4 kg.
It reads 1.34 kg
